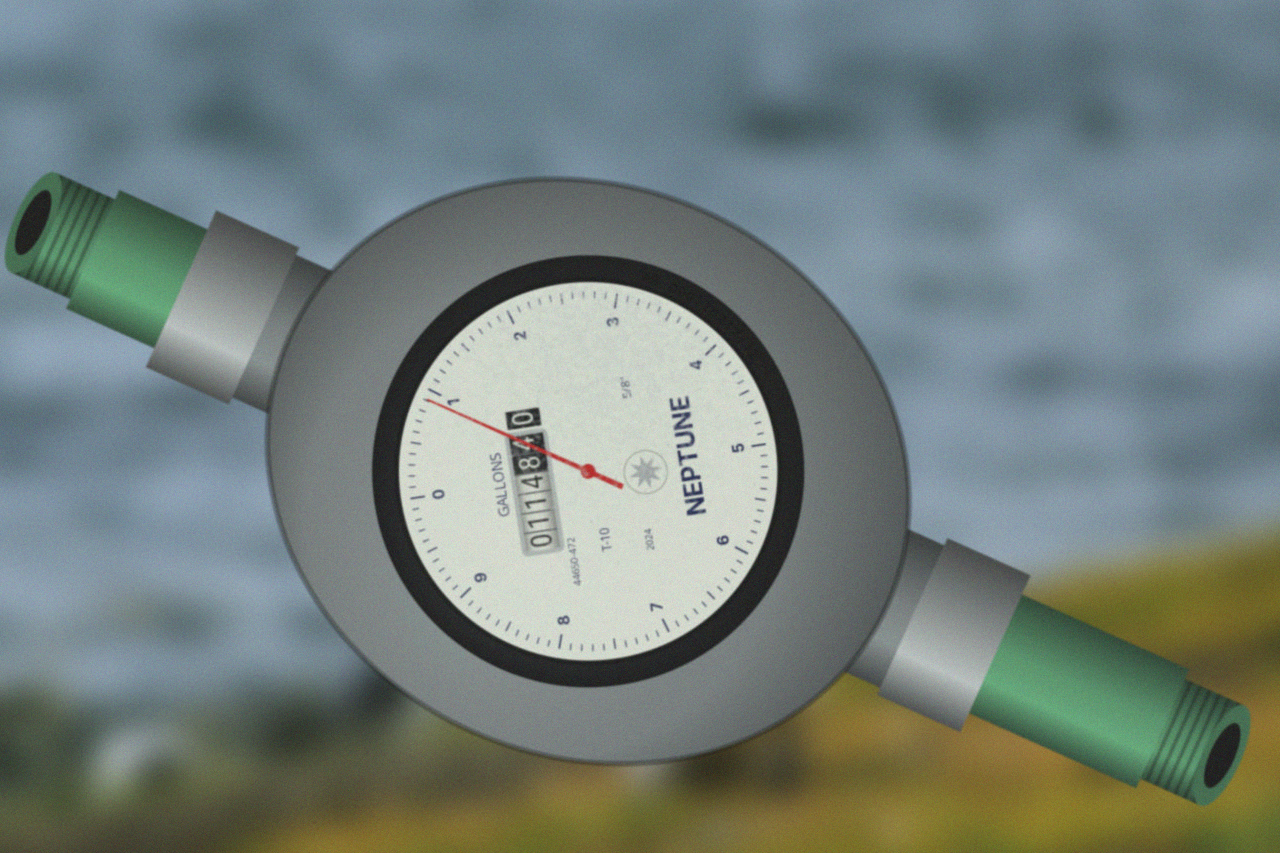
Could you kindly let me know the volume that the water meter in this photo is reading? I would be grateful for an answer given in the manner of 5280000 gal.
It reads 114840.9 gal
